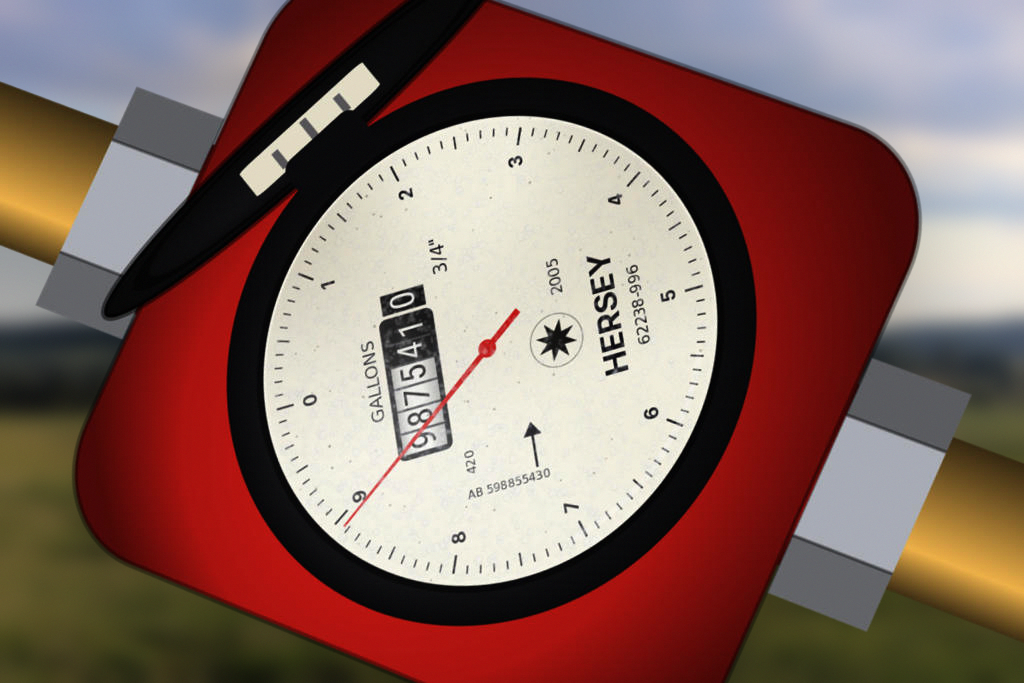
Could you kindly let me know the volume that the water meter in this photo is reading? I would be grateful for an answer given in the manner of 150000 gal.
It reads 9875408.9 gal
